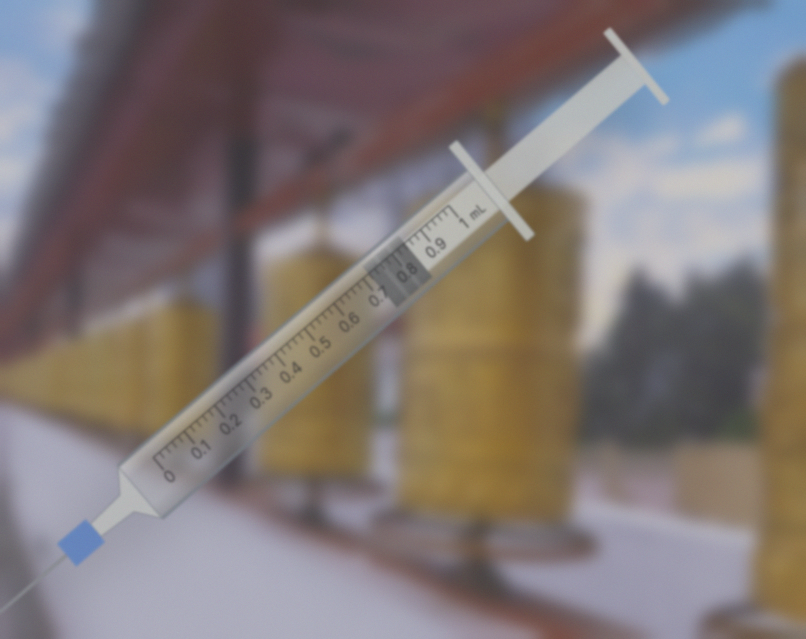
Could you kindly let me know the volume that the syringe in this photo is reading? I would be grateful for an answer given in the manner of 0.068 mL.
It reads 0.72 mL
